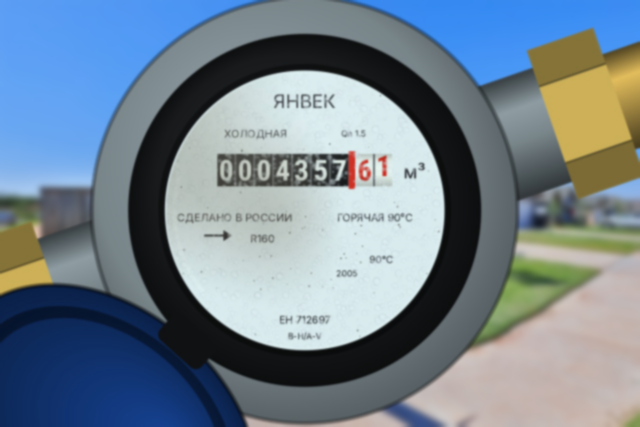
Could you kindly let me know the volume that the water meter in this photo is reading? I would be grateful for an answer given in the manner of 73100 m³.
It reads 4357.61 m³
